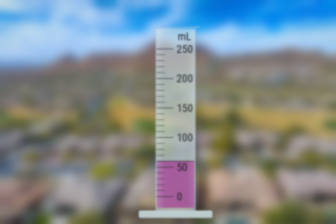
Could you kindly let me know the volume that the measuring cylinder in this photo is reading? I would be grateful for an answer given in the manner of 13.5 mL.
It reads 60 mL
